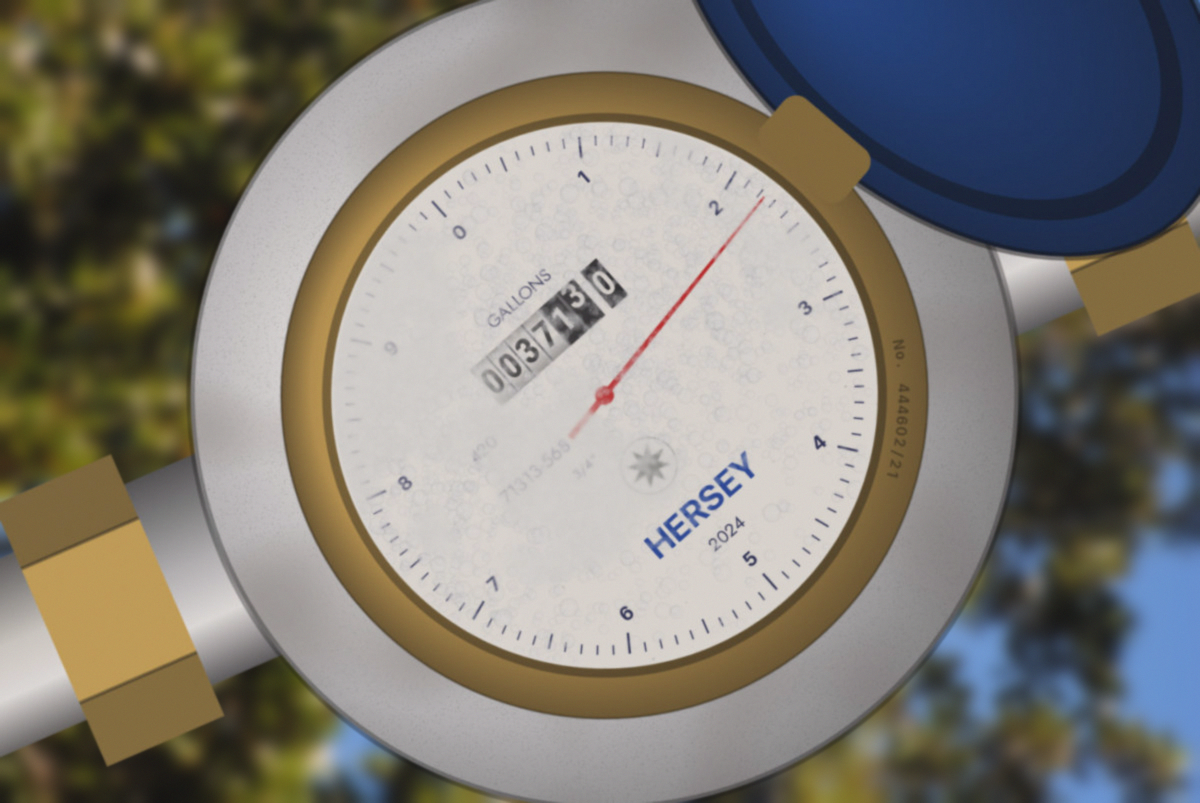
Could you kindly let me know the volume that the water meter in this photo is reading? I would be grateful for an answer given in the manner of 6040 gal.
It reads 37132.2 gal
